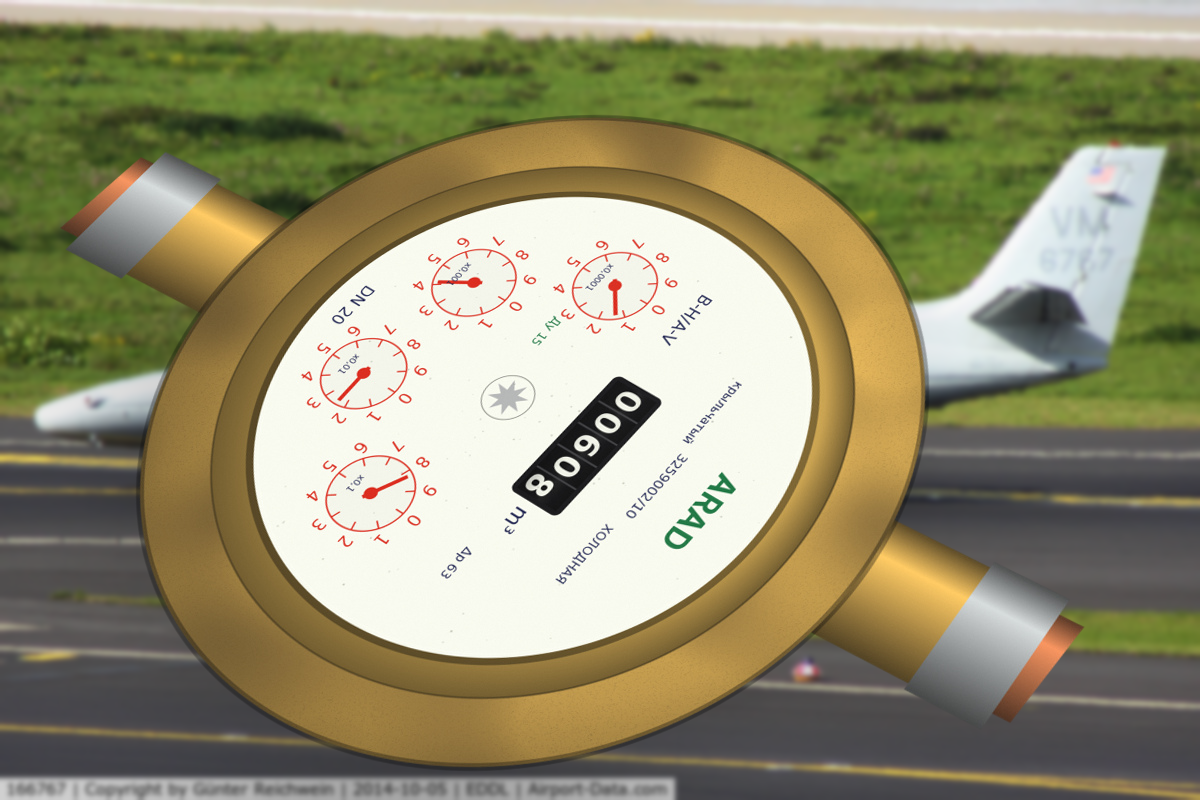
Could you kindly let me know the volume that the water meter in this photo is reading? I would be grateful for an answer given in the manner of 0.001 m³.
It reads 607.8241 m³
